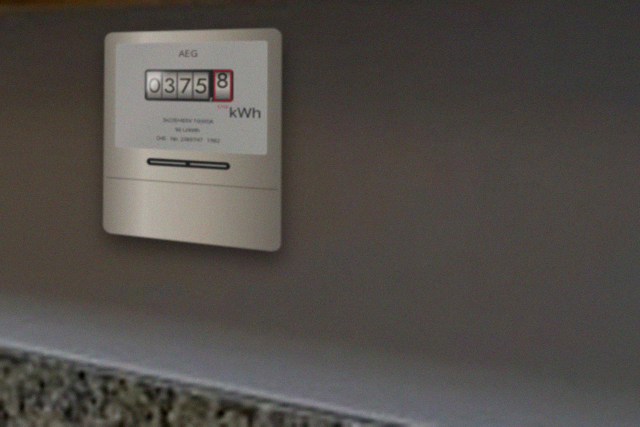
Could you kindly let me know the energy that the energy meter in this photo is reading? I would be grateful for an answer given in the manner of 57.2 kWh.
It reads 375.8 kWh
